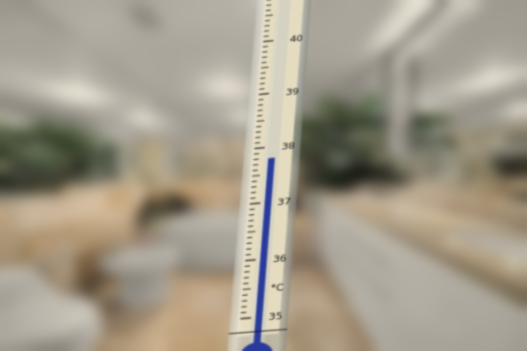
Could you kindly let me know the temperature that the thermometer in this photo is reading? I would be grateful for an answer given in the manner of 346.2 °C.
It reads 37.8 °C
